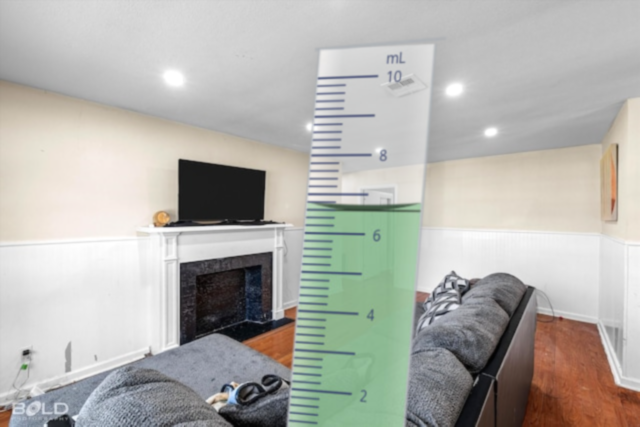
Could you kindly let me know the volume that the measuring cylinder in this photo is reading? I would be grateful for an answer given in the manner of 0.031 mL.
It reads 6.6 mL
